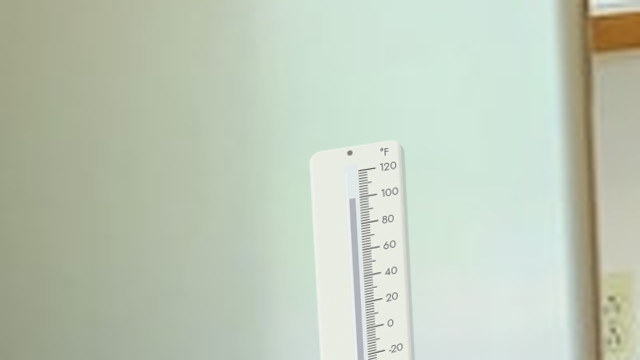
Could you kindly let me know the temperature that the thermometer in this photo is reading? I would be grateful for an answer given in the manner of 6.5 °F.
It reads 100 °F
